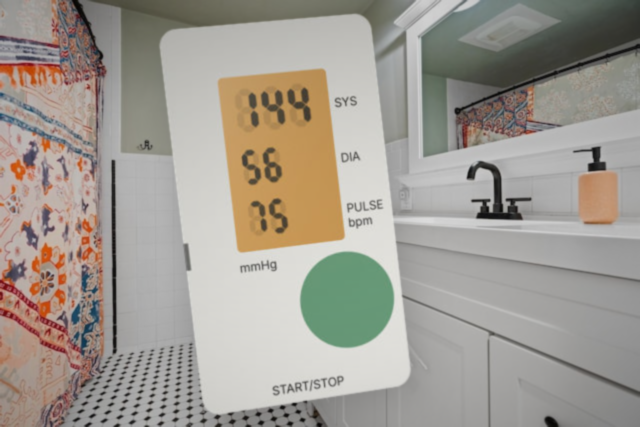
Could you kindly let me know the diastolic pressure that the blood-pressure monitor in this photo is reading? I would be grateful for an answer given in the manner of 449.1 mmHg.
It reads 56 mmHg
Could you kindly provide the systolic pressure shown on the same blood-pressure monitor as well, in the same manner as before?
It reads 144 mmHg
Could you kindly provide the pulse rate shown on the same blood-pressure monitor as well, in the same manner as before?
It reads 75 bpm
